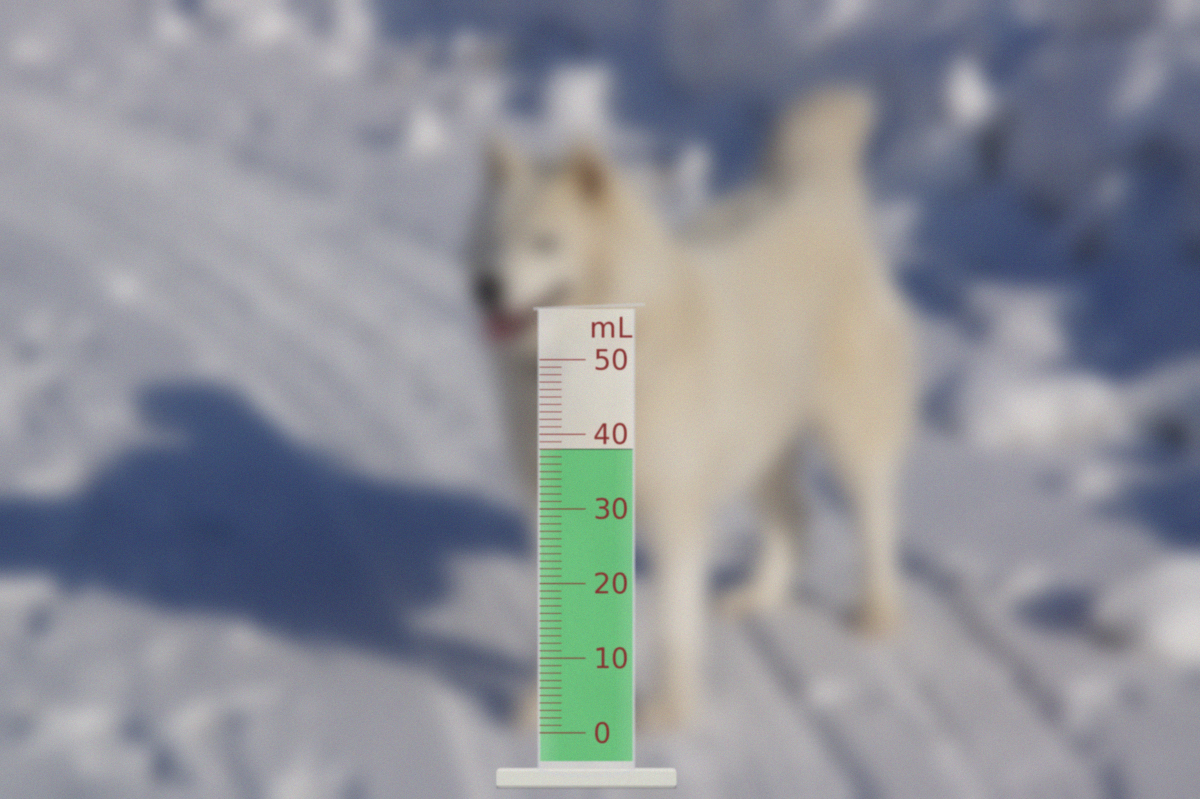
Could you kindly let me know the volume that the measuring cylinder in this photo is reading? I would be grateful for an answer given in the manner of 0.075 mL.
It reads 38 mL
